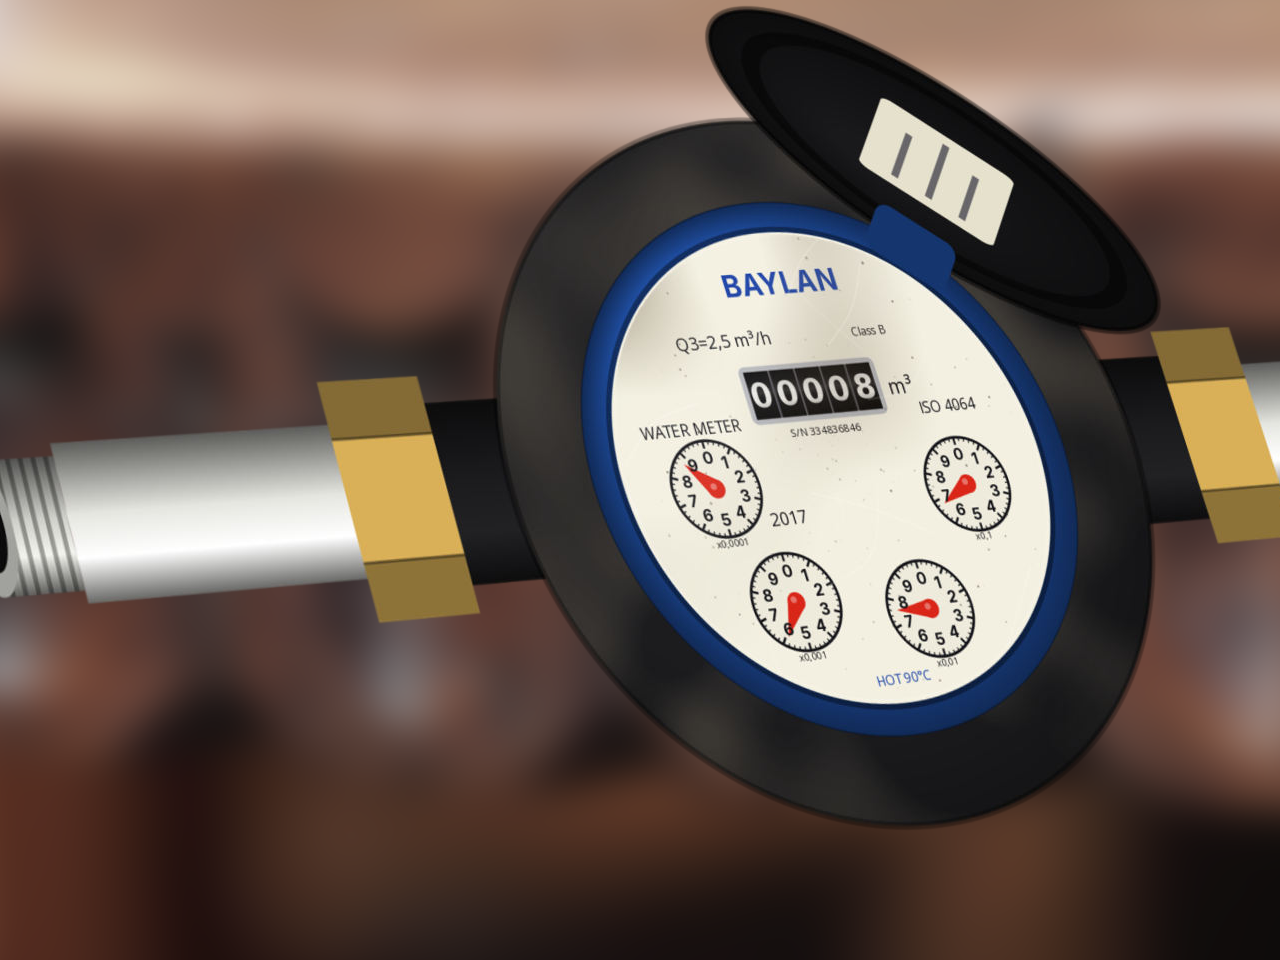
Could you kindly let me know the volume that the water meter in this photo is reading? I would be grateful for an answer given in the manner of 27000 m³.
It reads 8.6758 m³
